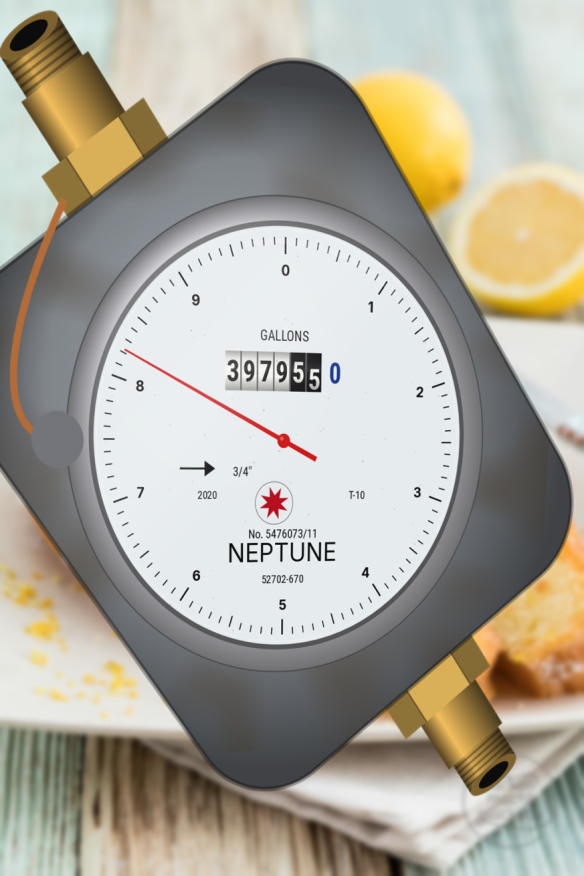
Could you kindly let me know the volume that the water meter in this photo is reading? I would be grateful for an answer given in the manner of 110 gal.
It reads 3979548.2 gal
